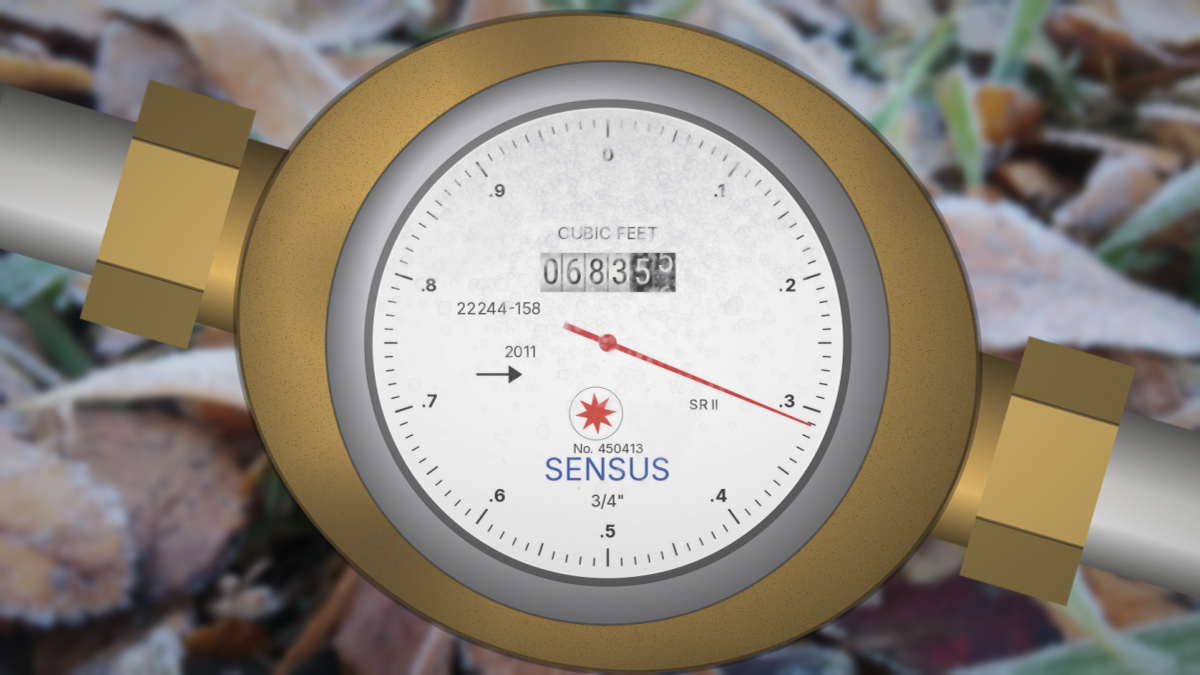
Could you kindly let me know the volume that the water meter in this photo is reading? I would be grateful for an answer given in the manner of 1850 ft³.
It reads 68355.31 ft³
